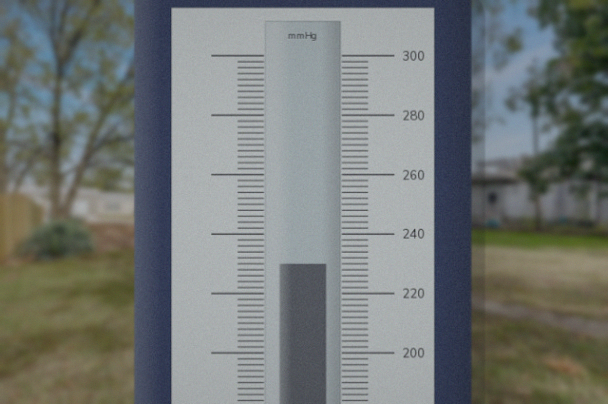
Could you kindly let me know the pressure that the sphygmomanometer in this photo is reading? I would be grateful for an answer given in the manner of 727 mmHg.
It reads 230 mmHg
